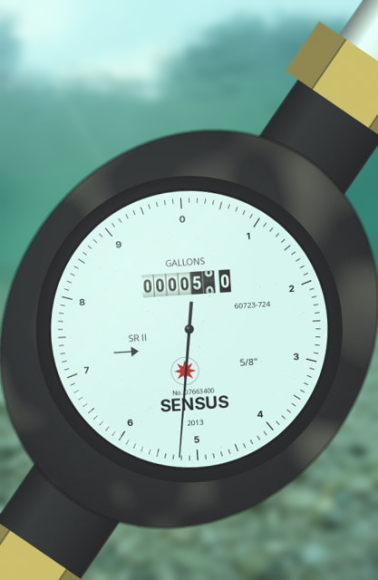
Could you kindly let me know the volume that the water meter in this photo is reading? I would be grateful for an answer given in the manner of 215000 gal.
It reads 585.2 gal
